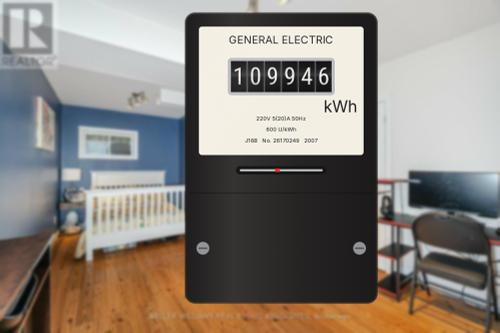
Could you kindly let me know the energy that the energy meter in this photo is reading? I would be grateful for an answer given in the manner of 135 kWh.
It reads 109946 kWh
